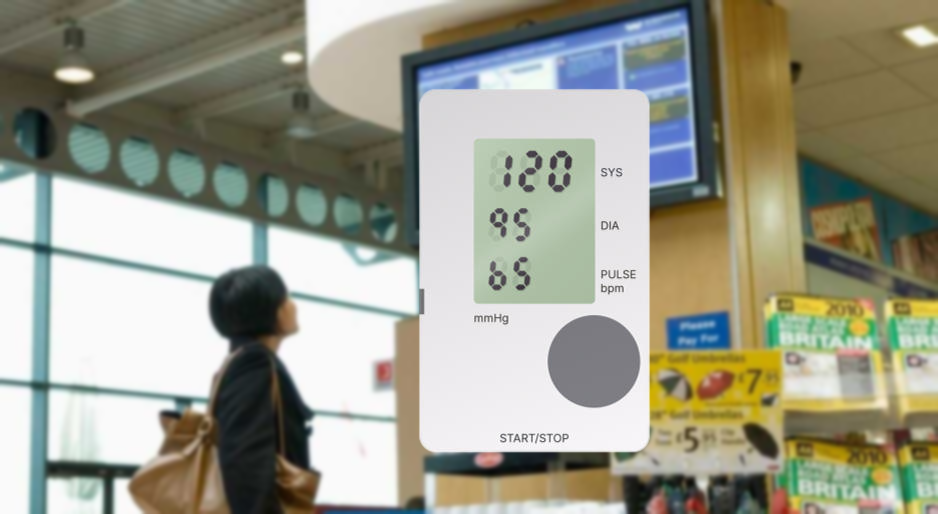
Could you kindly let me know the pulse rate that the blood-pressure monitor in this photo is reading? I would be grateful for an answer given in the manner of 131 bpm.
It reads 65 bpm
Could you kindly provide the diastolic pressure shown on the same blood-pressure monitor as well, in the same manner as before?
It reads 95 mmHg
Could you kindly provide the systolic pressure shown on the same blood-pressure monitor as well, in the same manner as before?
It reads 120 mmHg
